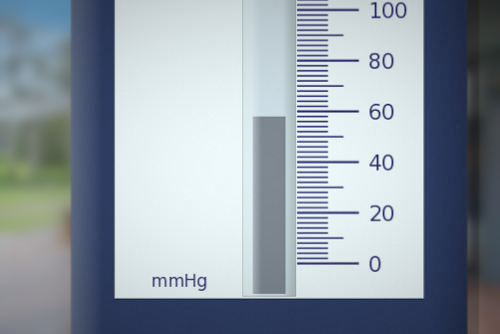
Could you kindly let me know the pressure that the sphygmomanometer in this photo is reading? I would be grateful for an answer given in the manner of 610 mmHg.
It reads 58 mmHg
